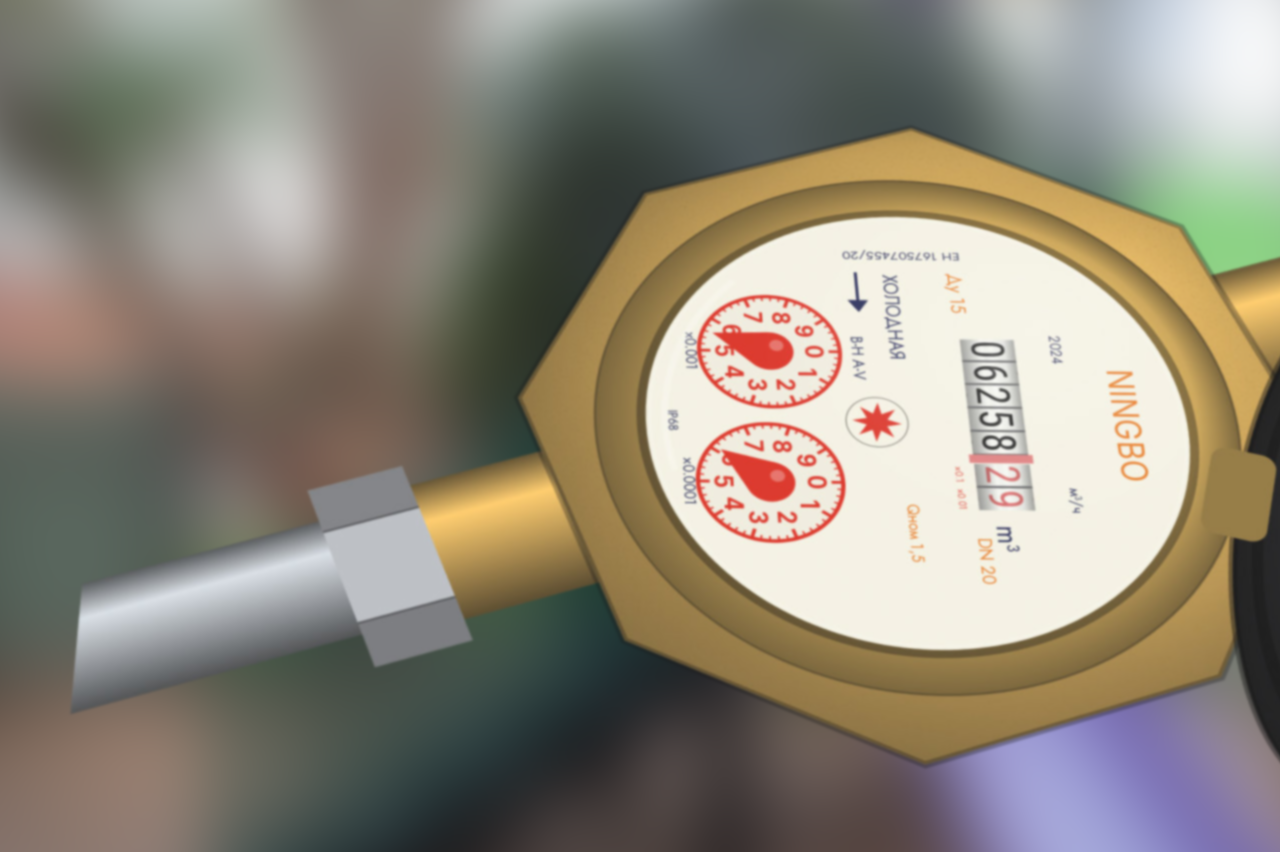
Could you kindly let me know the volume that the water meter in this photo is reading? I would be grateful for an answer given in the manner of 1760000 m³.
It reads 6258.2956 m³
